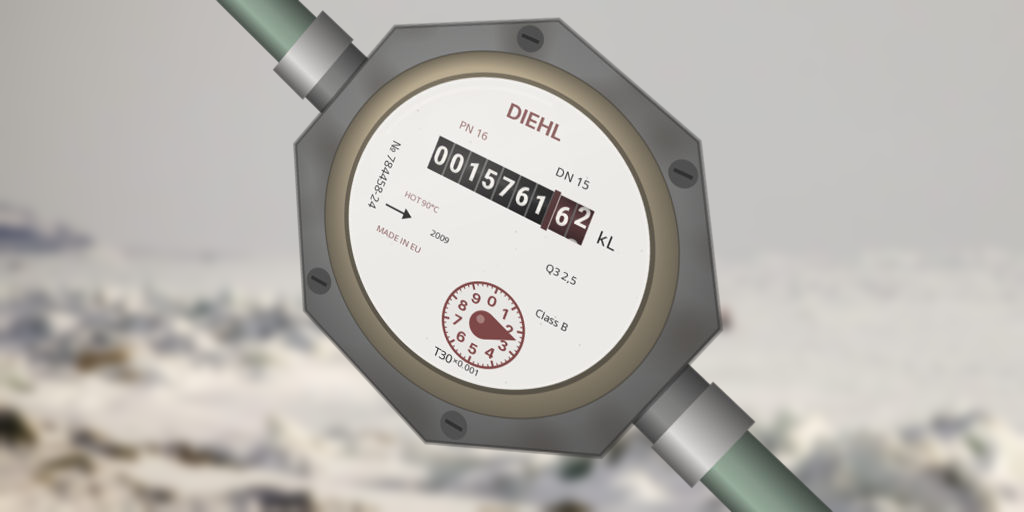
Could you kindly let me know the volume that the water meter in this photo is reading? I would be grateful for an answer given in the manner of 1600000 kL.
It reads 15761.622 kL
